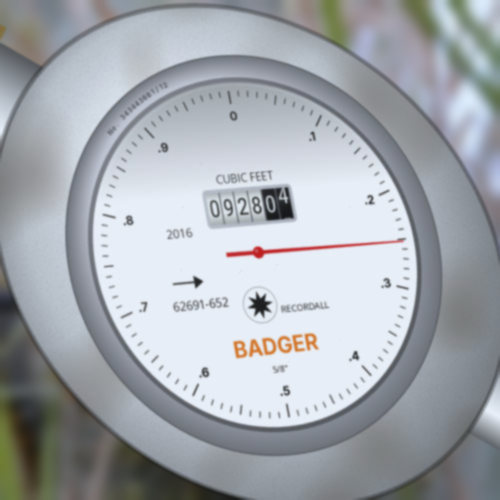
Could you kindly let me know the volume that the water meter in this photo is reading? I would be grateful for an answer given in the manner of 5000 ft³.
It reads 92804.25 ft³
